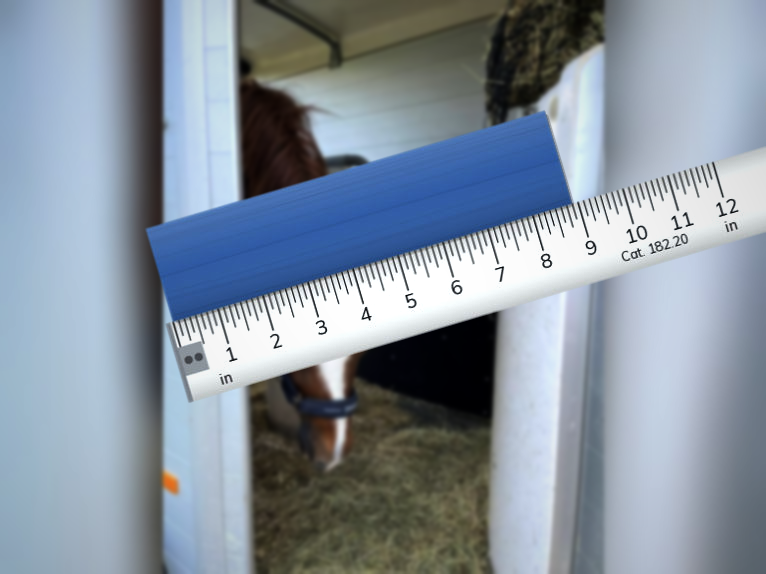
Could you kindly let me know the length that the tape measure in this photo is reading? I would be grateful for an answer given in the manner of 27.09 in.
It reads 8.875 in
